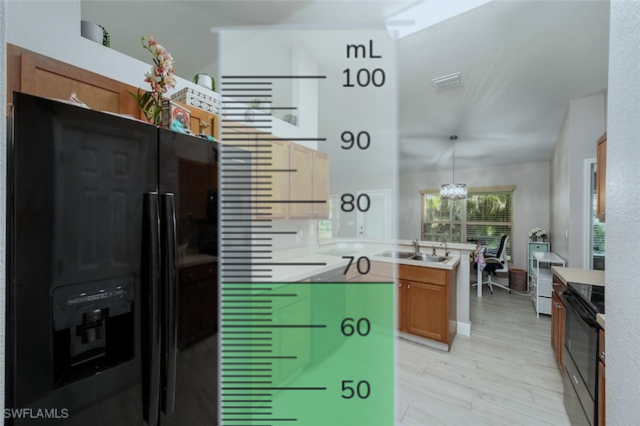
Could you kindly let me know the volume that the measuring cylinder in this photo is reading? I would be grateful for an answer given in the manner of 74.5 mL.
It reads 67 mL
